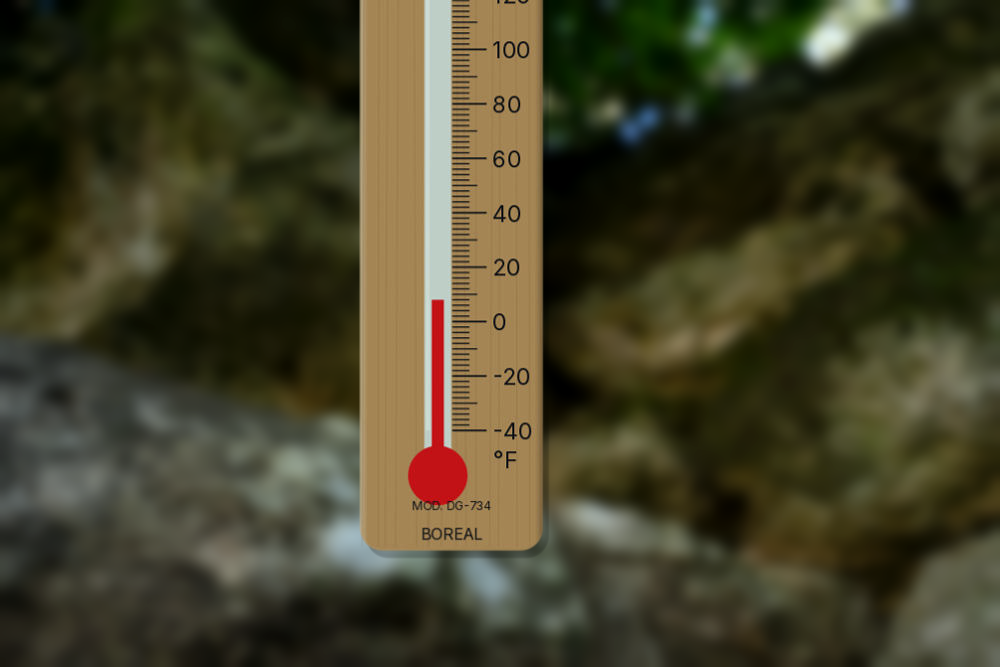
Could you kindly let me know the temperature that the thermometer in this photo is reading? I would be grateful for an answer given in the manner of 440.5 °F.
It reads 8 °F
